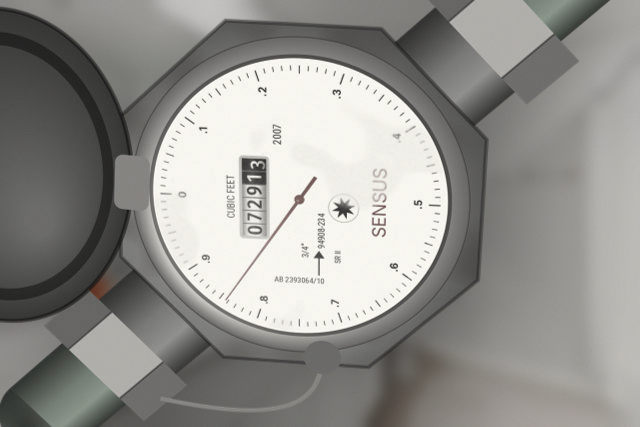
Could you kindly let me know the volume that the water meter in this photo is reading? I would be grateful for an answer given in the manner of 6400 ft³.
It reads 72912.84 ft³
